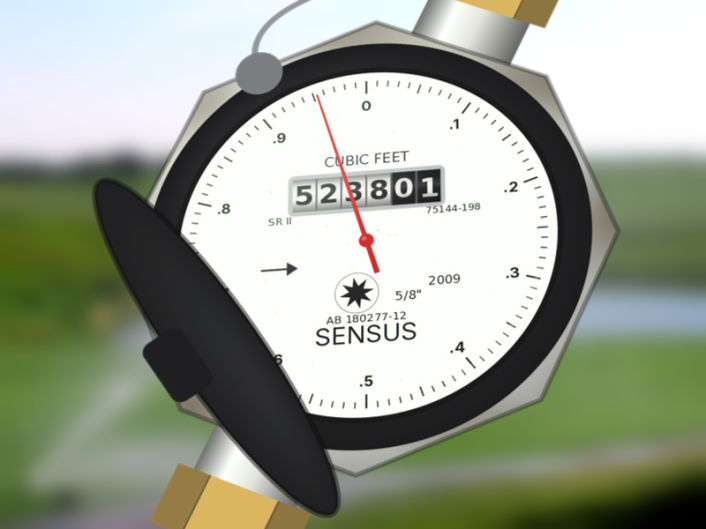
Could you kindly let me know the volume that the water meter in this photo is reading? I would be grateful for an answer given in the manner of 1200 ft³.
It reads 523800.95 ft³
